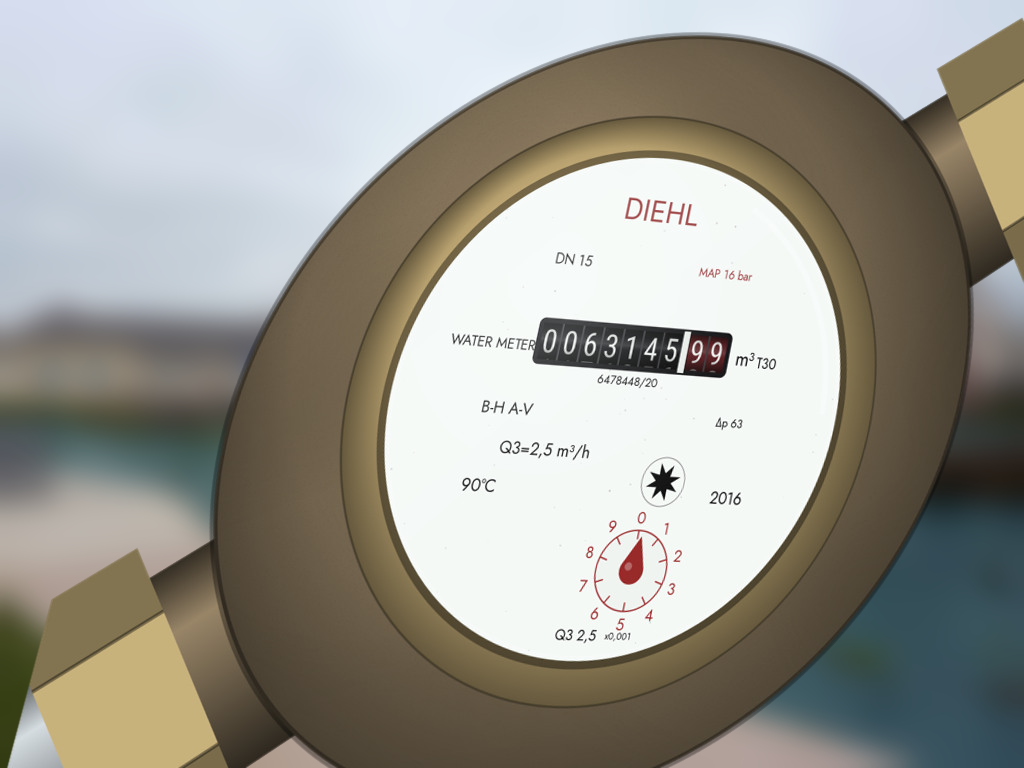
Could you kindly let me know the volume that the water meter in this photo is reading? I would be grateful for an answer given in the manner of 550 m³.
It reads 63145.990 m³
